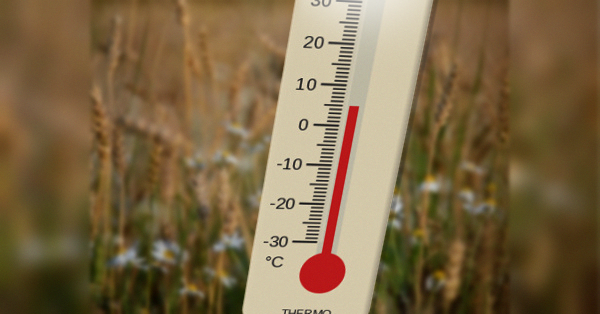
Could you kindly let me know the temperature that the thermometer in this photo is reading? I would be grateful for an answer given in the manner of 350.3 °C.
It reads 5 °C
